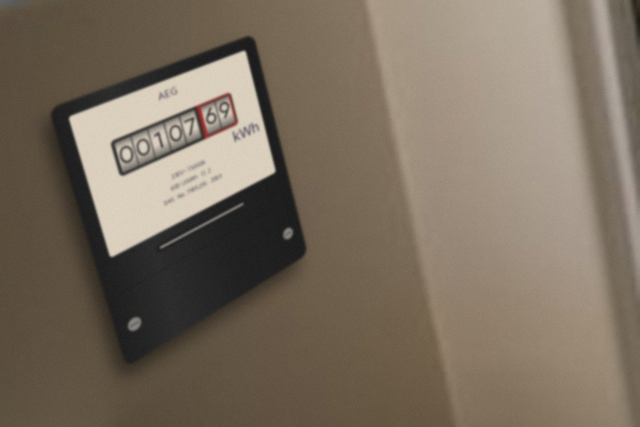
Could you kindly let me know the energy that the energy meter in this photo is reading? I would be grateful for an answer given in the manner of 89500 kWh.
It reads 107.69 kWh
